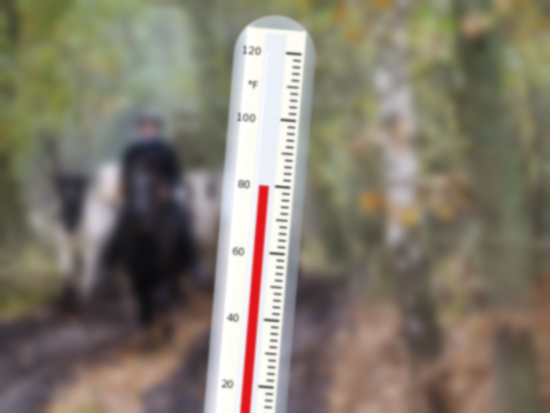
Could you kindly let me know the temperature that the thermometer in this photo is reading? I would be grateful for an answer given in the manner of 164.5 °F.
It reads 80 °F
